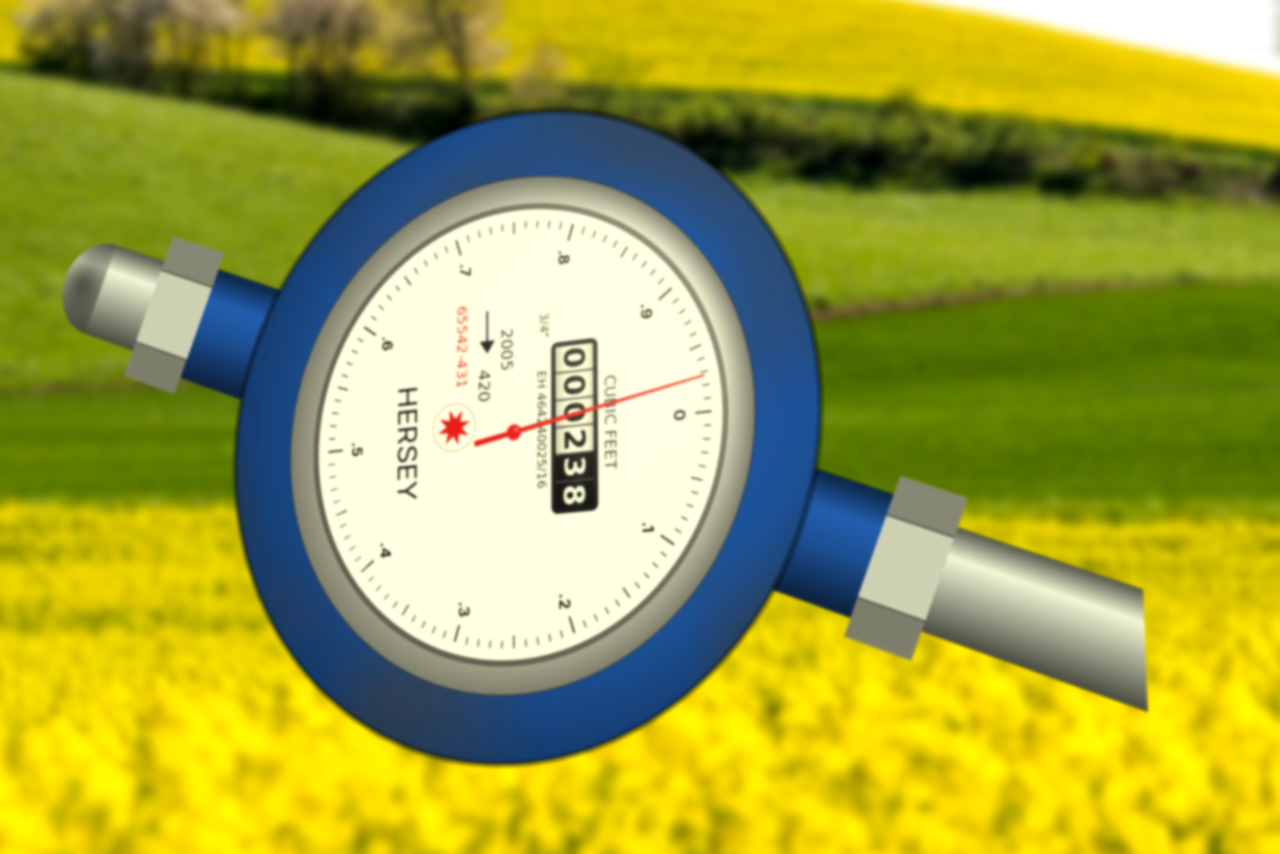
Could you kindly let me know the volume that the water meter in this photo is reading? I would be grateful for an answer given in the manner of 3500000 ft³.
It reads 237.97 ft³
